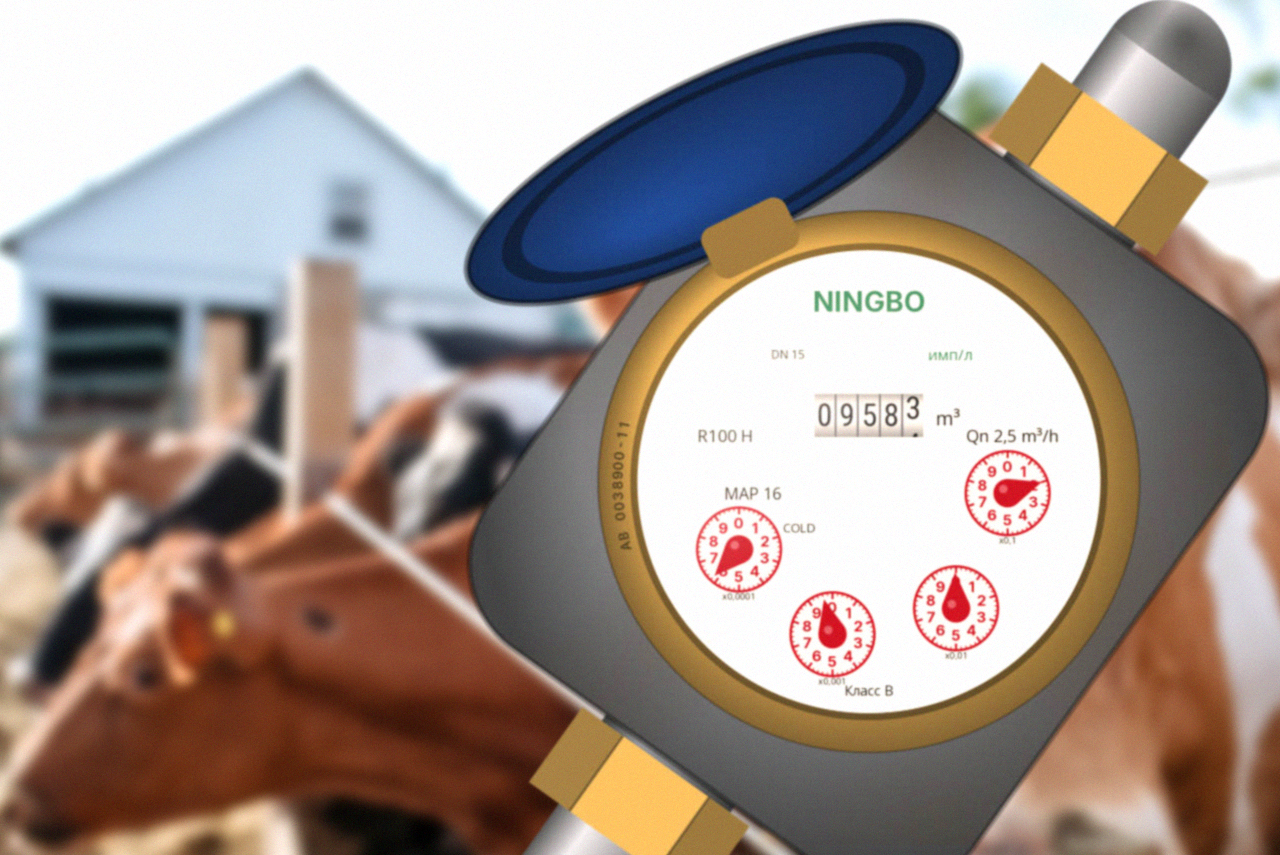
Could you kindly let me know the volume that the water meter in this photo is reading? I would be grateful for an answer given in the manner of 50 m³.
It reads 9583.1996 m³
